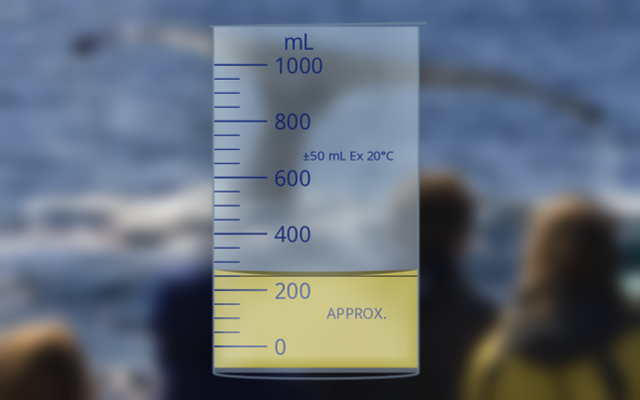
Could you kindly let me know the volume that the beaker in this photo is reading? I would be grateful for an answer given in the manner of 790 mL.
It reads 250 mL
